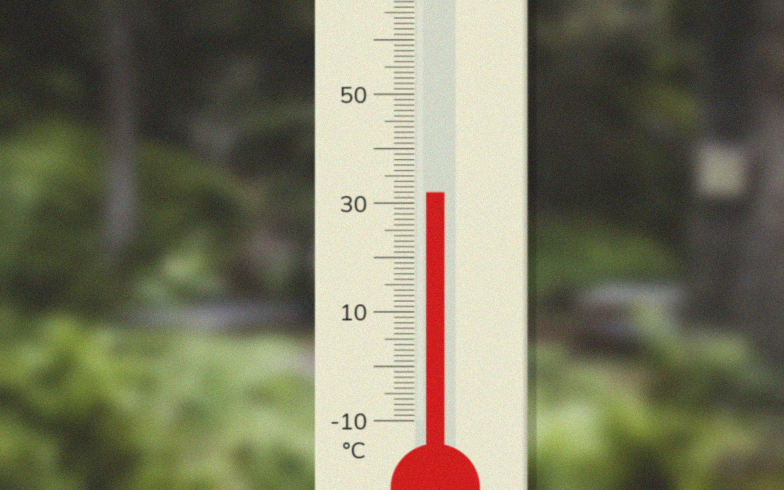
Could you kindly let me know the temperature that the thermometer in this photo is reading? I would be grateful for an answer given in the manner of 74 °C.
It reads 32 °C
